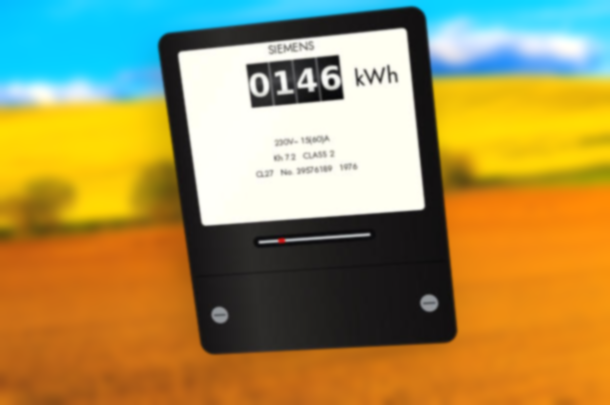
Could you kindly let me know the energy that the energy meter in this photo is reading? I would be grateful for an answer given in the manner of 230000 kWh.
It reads 146 kWh
